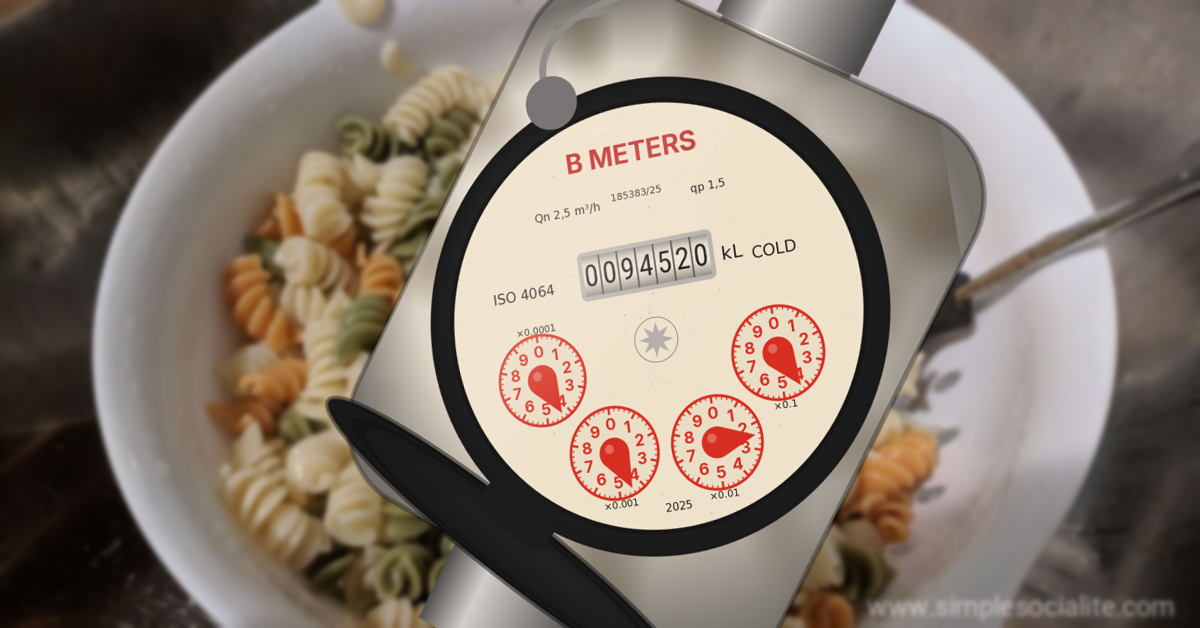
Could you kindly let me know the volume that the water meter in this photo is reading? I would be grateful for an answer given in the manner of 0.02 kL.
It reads 94520.4244 kL
